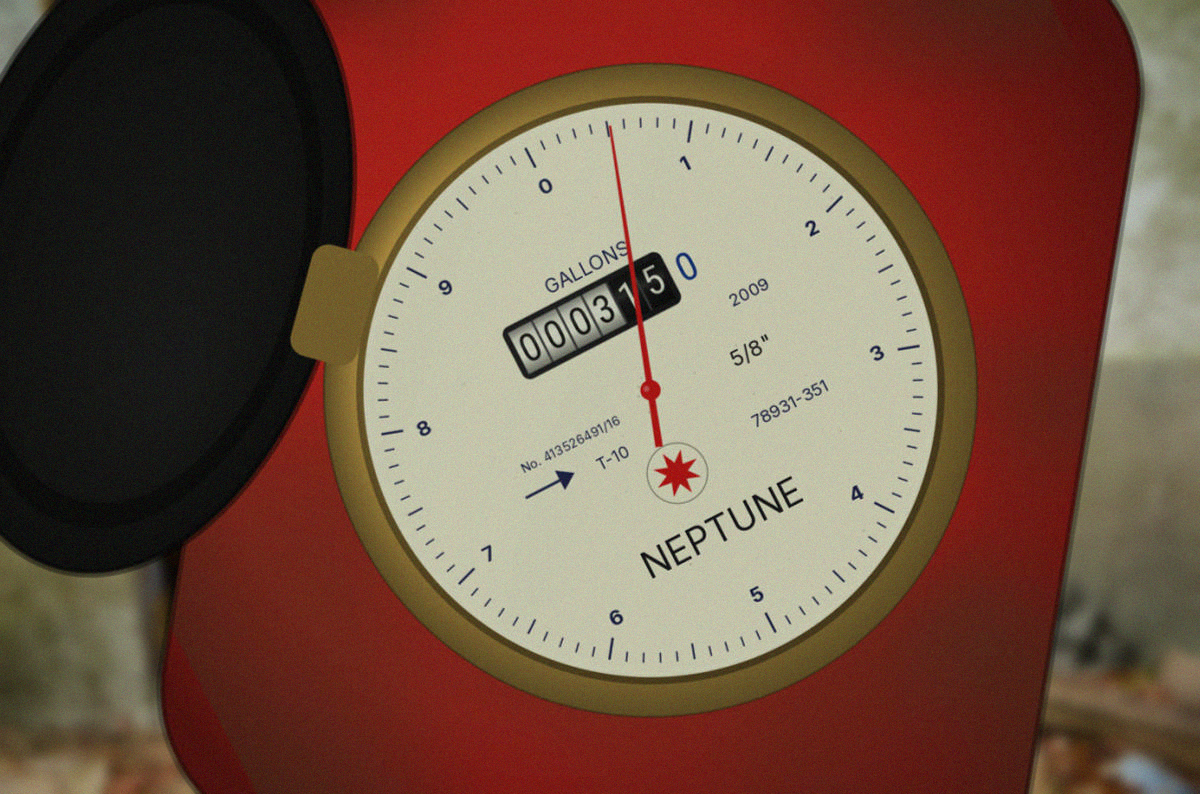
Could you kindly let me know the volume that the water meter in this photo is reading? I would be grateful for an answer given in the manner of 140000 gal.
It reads 3150.5 gal
